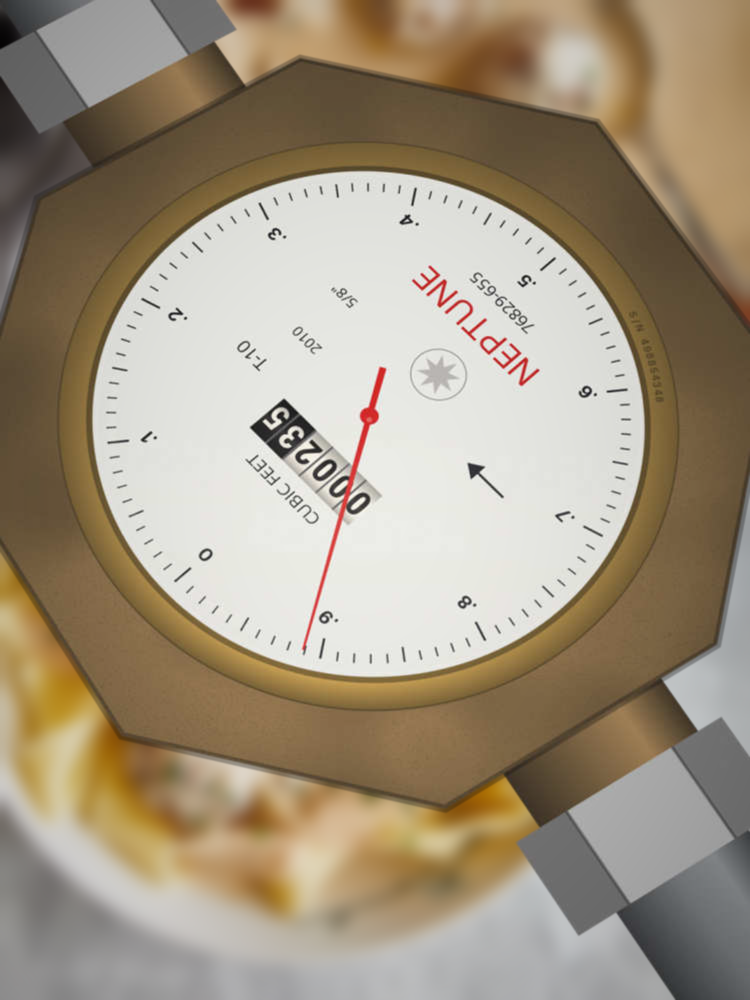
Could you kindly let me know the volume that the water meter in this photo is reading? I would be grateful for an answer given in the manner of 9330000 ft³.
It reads 234.91 ft³
